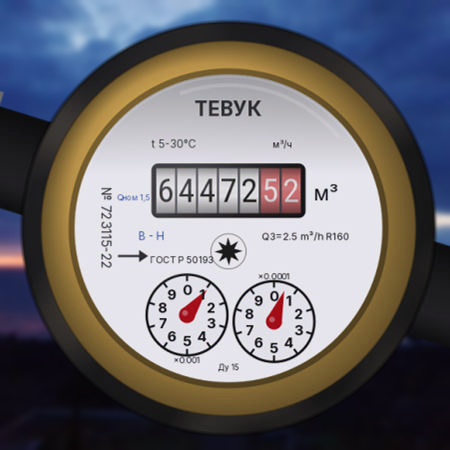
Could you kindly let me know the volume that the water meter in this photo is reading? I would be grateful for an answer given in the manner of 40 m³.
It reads 64472.5210 m³
